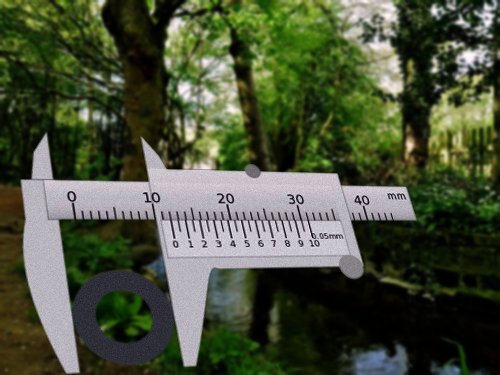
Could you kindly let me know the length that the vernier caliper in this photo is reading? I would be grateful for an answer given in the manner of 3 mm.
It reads 12.0 mm
